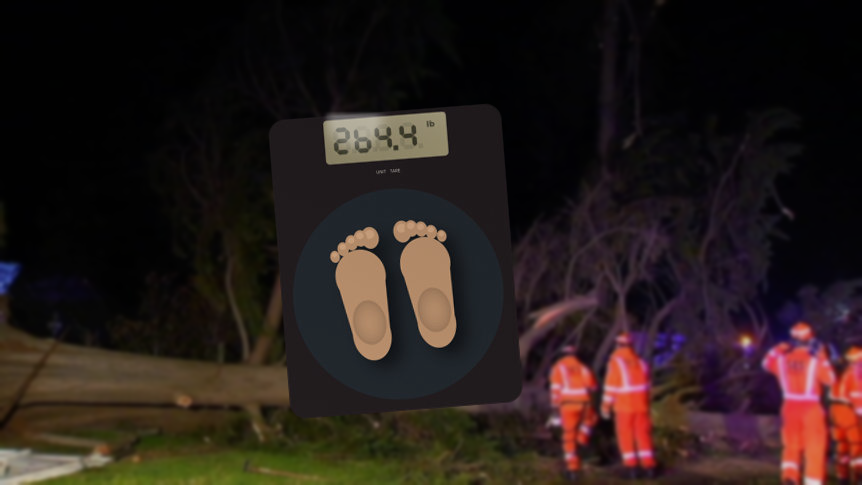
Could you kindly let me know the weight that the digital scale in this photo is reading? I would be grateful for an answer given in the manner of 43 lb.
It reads 264.4 lb
